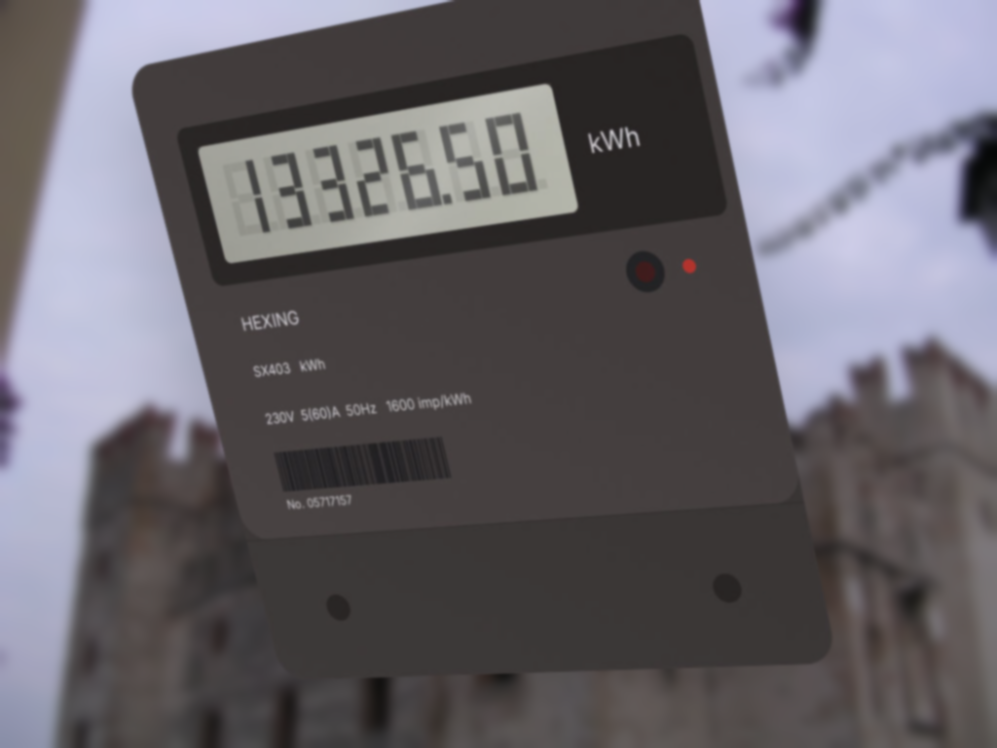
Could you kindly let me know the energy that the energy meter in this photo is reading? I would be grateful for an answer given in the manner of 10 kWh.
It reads 13326.50 kWh
